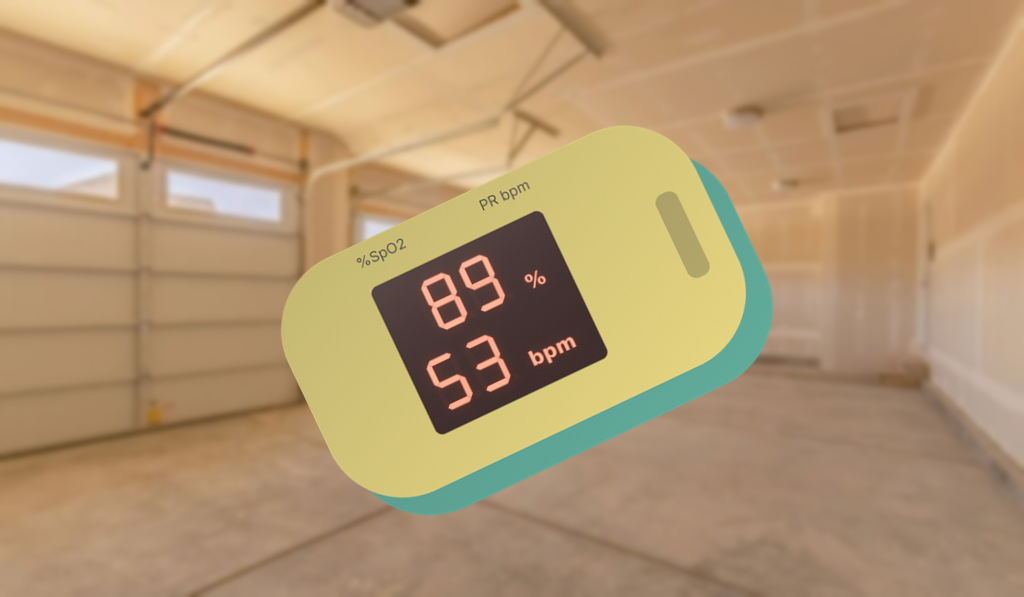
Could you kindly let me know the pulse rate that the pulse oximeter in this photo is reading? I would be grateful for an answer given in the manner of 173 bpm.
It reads 53 bpm
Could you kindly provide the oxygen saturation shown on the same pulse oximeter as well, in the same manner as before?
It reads 89 %
